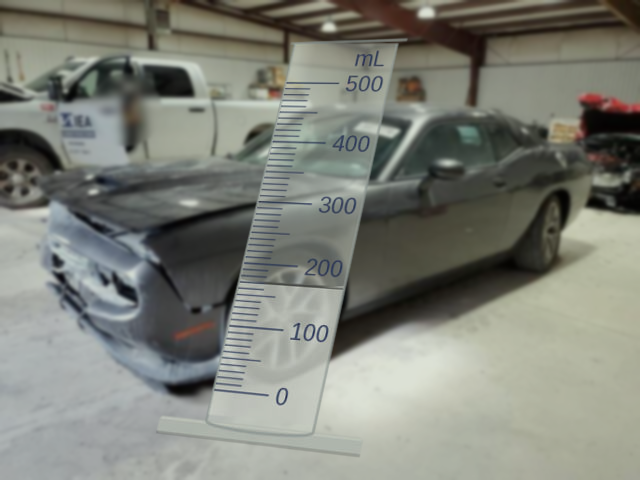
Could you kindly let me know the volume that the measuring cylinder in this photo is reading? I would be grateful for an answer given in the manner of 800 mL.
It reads 170 mL
